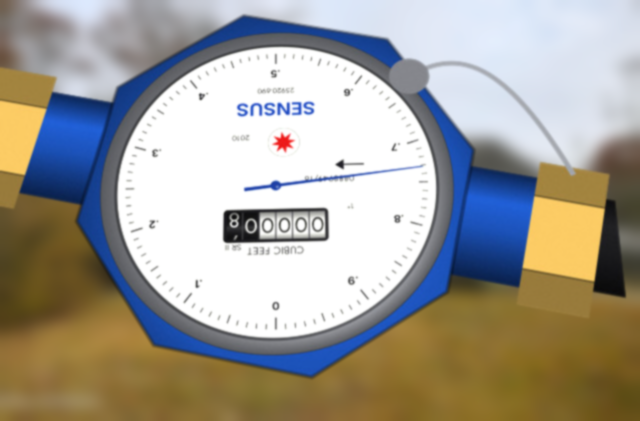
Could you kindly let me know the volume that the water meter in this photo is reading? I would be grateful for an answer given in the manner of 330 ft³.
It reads 7.73 ft³
